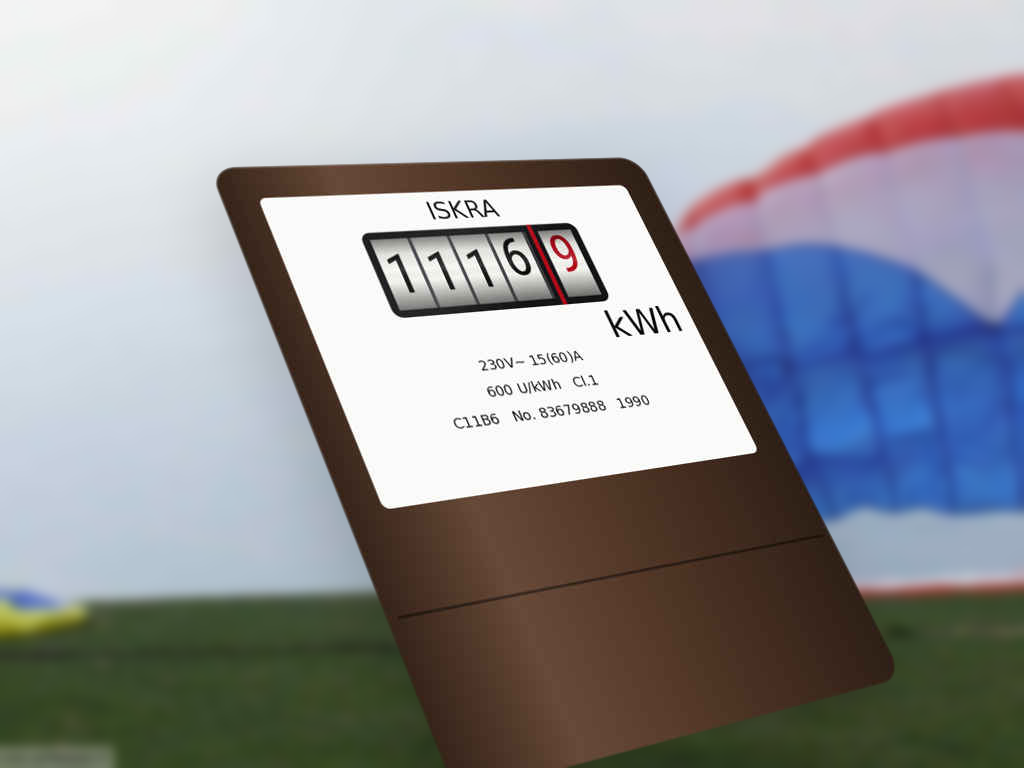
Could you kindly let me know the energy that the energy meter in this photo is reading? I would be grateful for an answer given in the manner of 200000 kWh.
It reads 1116.9 kWh
